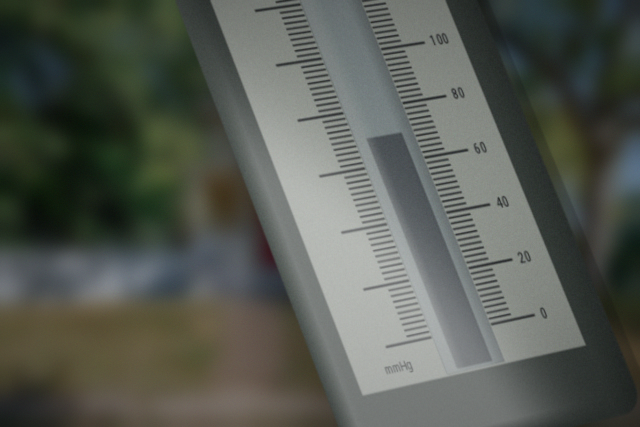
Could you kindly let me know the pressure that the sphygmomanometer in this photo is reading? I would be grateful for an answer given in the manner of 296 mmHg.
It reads 70 mmHg
